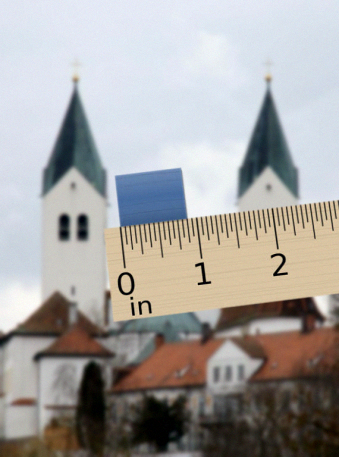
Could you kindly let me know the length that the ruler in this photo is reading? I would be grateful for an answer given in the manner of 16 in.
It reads 0.875 in
